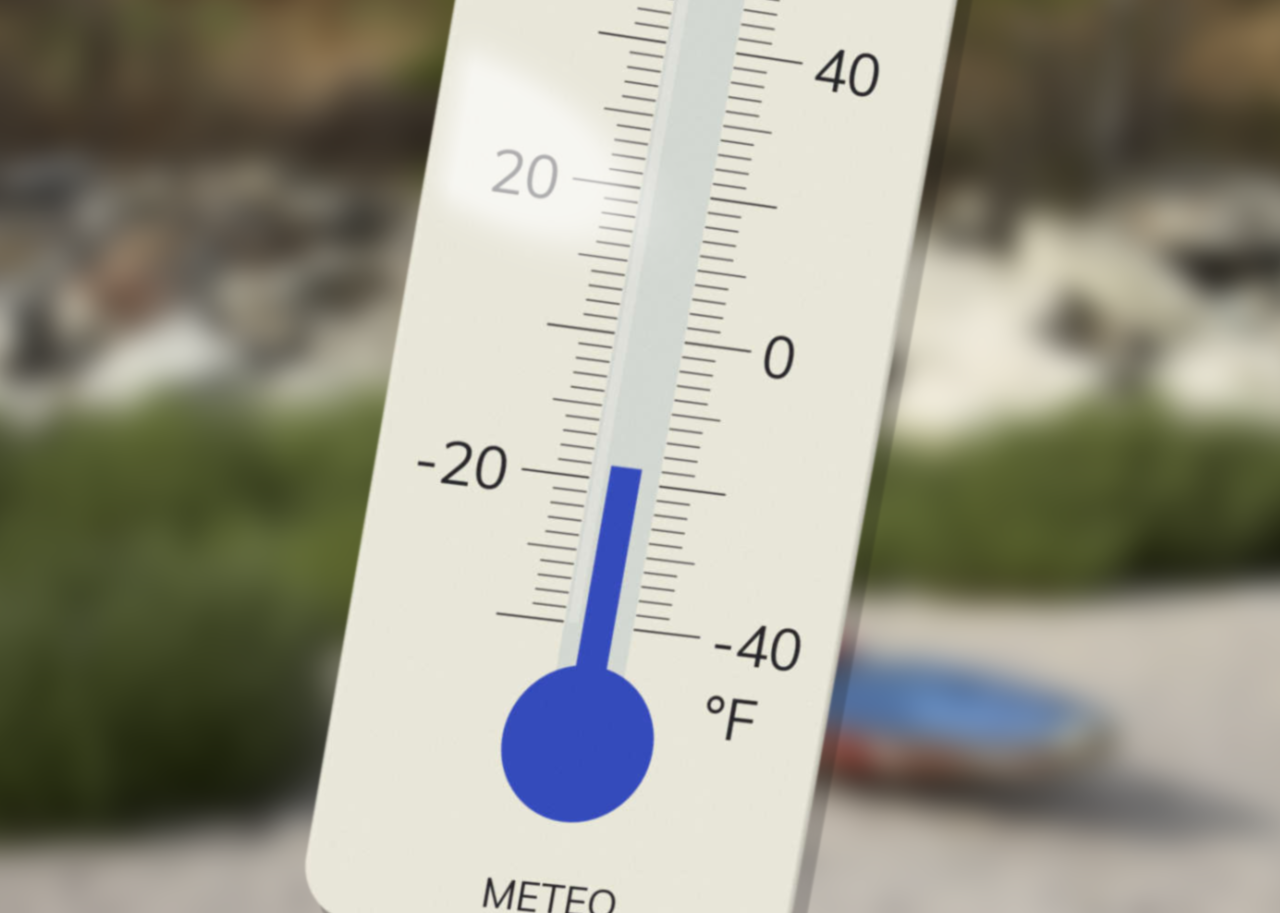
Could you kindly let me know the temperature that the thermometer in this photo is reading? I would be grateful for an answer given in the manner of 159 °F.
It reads -18 °F
